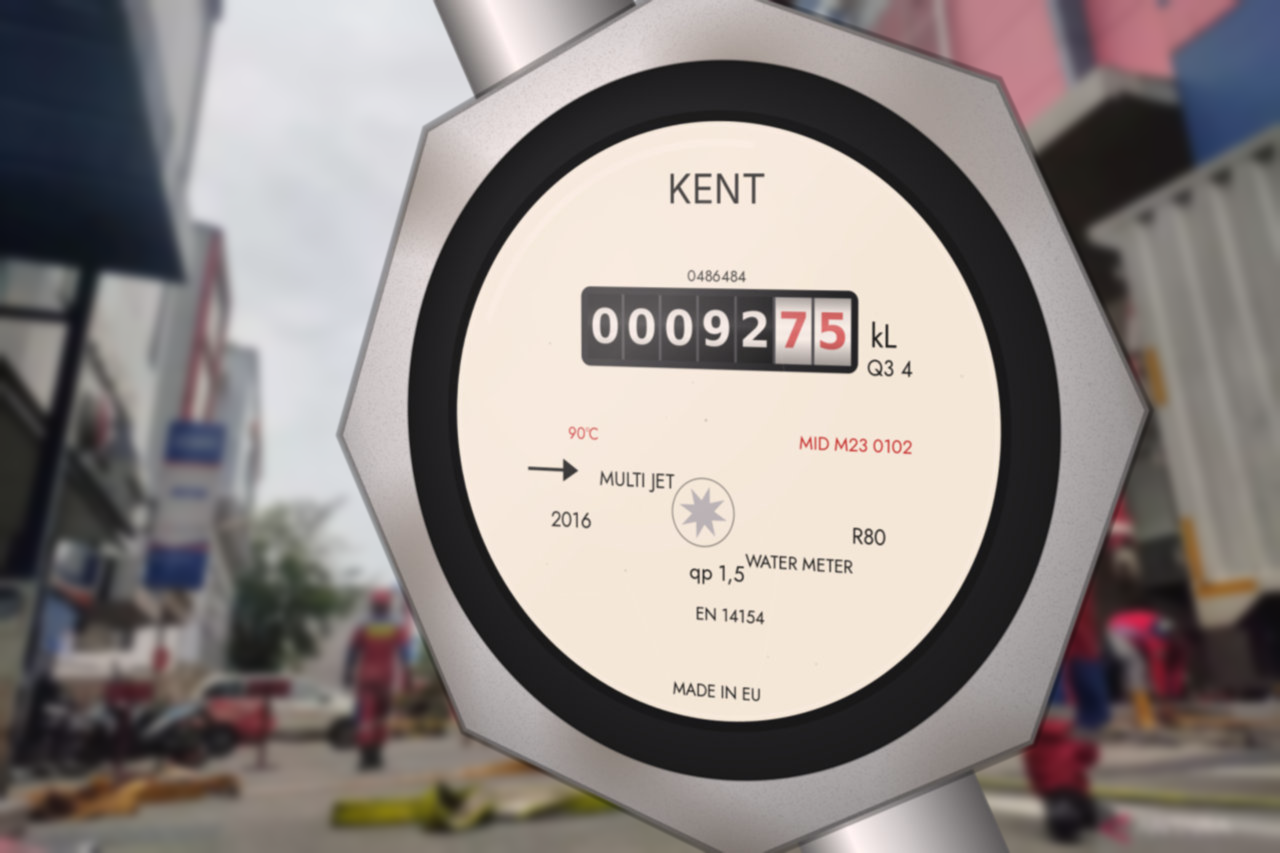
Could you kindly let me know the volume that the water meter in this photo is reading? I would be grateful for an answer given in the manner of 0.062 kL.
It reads 92.75 kL
